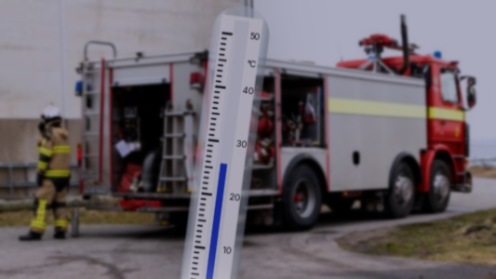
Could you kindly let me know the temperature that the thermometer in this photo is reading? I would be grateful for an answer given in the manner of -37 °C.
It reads 26 °C
